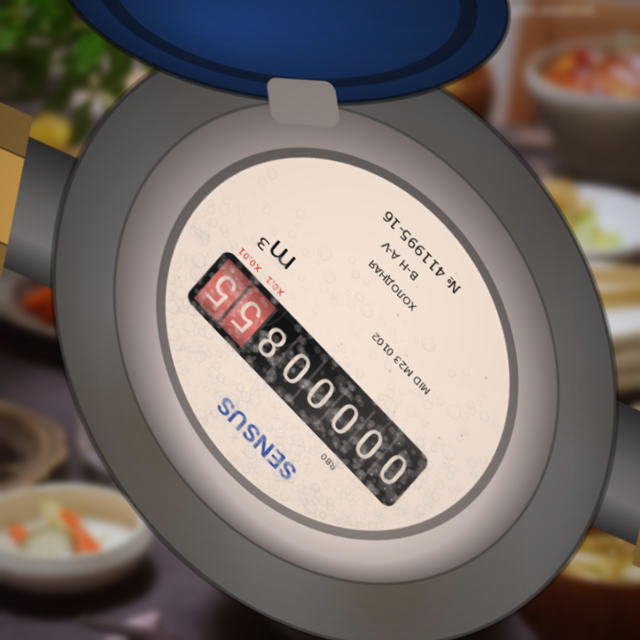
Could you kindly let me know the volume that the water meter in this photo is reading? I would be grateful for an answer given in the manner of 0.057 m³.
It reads 8.55 m³
